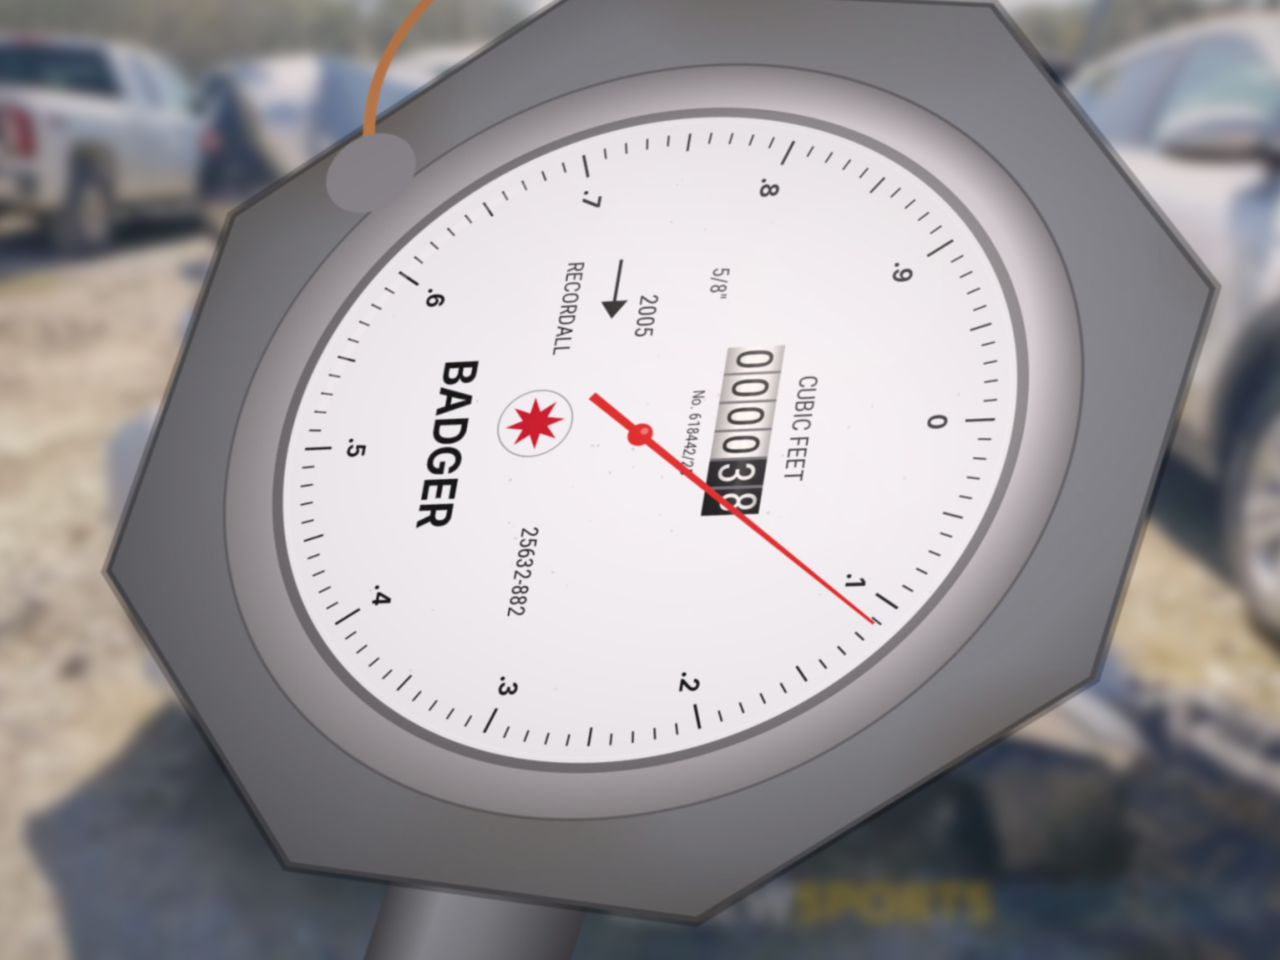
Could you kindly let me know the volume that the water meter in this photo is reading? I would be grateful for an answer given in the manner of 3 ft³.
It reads 38.11 ft³
